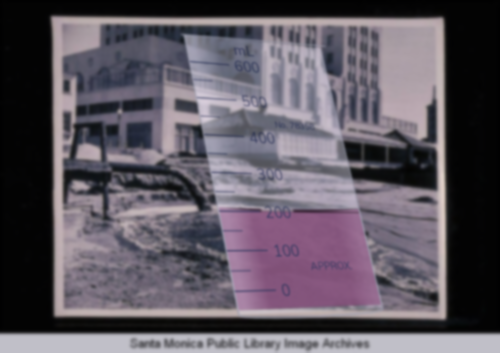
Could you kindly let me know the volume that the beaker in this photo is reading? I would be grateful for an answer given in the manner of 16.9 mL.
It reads 200 mL
